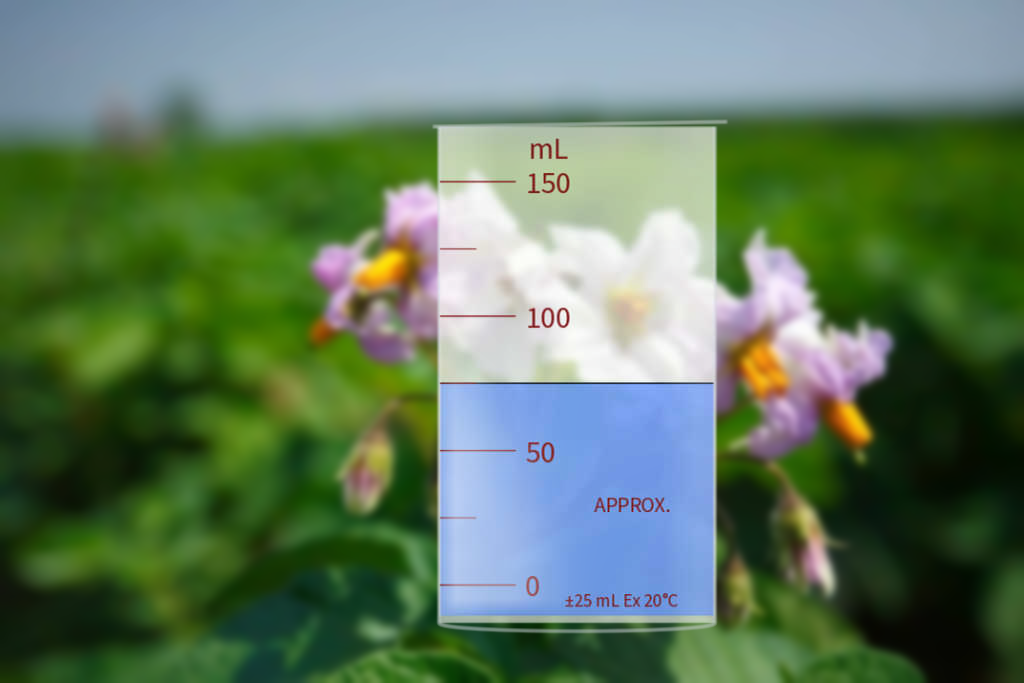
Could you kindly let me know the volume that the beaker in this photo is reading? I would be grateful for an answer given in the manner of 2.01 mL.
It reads 75 mL
